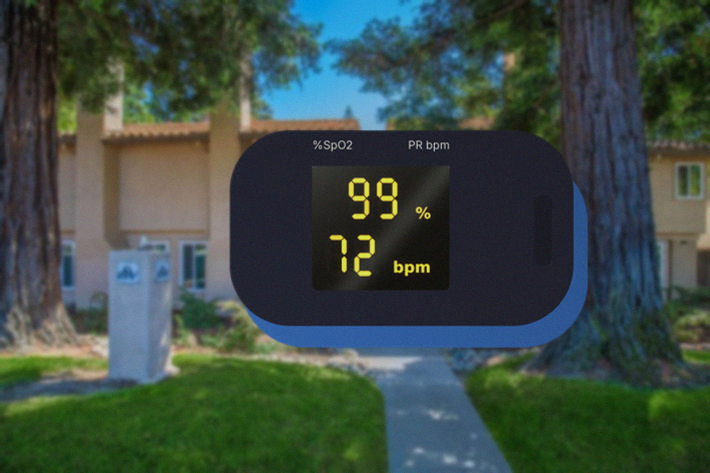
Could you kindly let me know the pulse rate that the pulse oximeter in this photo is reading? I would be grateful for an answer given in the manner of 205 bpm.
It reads 72 bpm
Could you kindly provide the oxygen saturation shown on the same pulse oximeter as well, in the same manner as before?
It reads 99 %
